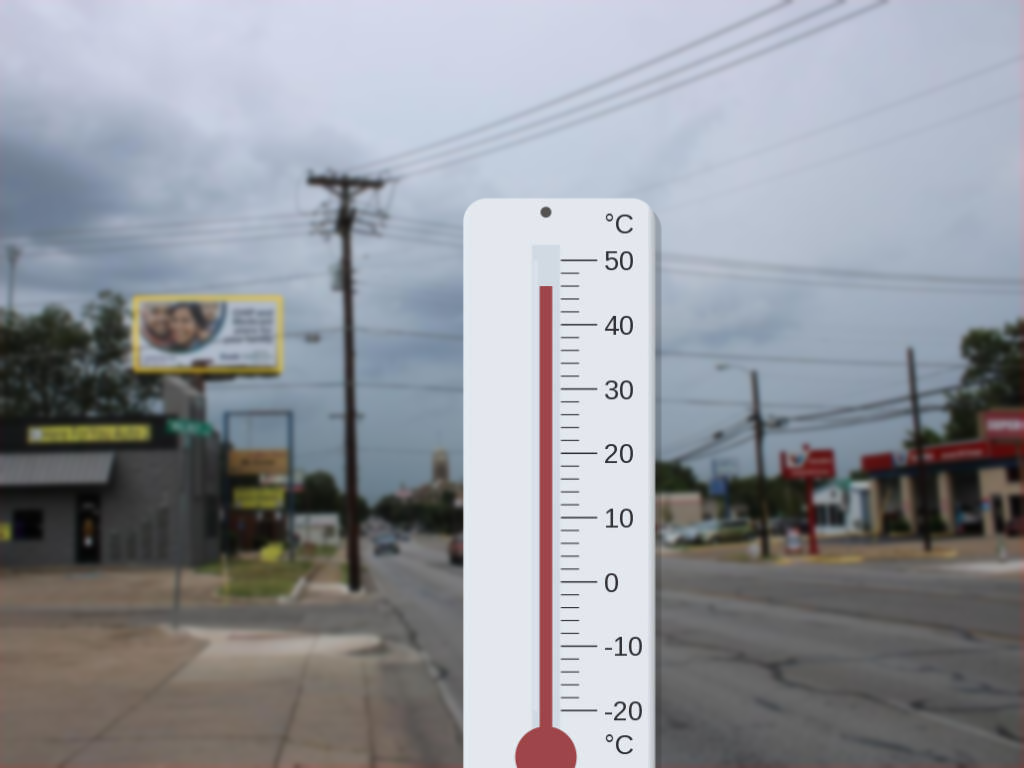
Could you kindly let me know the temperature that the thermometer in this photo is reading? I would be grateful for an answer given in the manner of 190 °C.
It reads 46 °C
